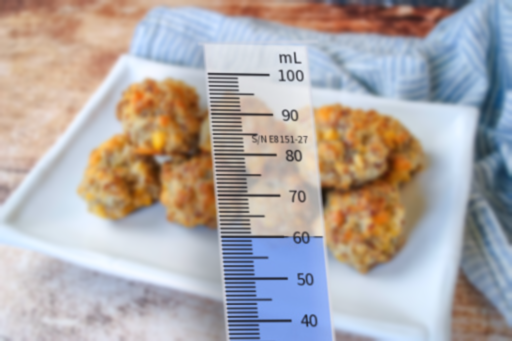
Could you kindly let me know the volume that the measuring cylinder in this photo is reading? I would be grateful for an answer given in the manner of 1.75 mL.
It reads 60 mL
